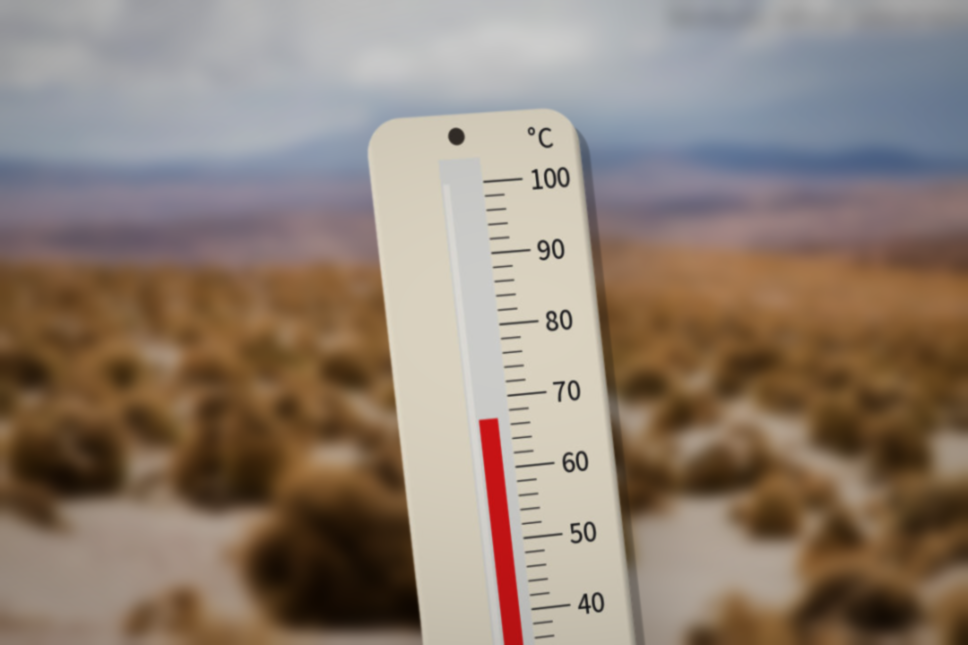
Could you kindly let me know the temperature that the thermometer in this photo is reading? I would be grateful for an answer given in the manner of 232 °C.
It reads 67 °C
